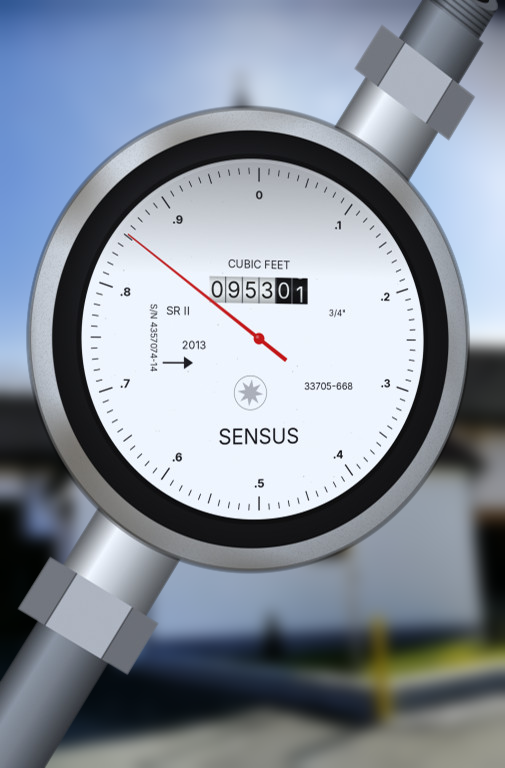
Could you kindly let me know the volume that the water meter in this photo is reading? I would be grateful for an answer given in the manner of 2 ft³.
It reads 95300.85 ft³
